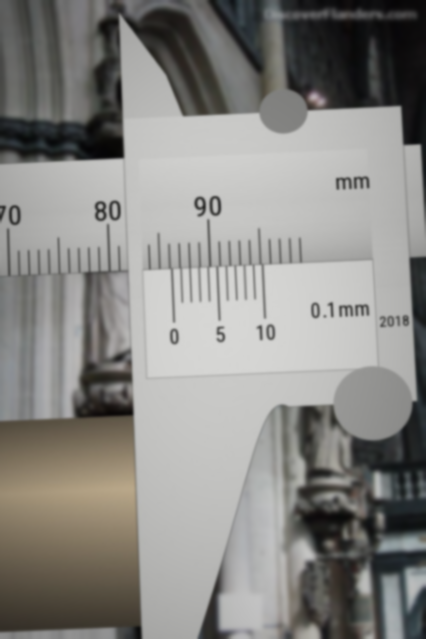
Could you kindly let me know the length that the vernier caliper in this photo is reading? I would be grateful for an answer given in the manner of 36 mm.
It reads 86.2 mm
